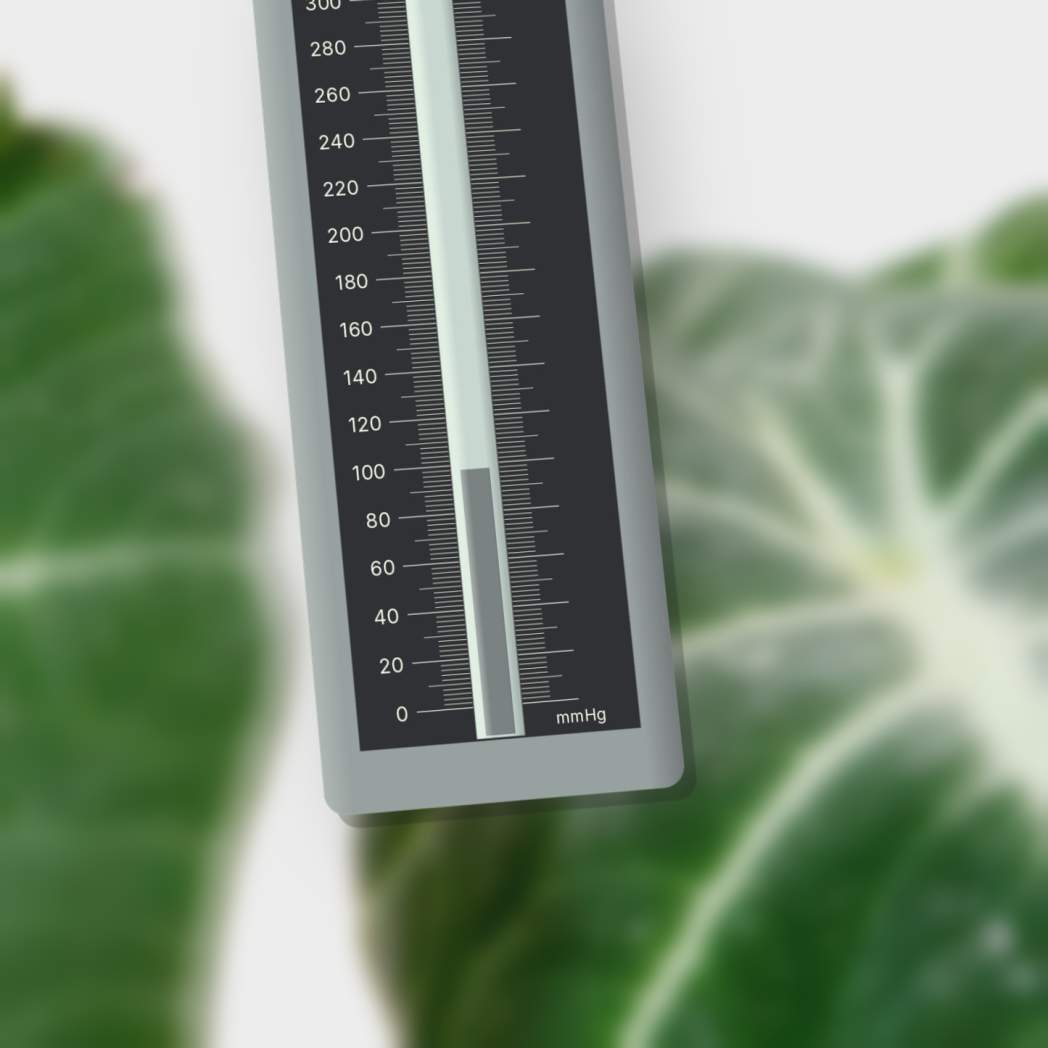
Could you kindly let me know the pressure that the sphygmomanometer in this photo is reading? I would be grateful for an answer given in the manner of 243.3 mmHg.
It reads 98 mmHg
